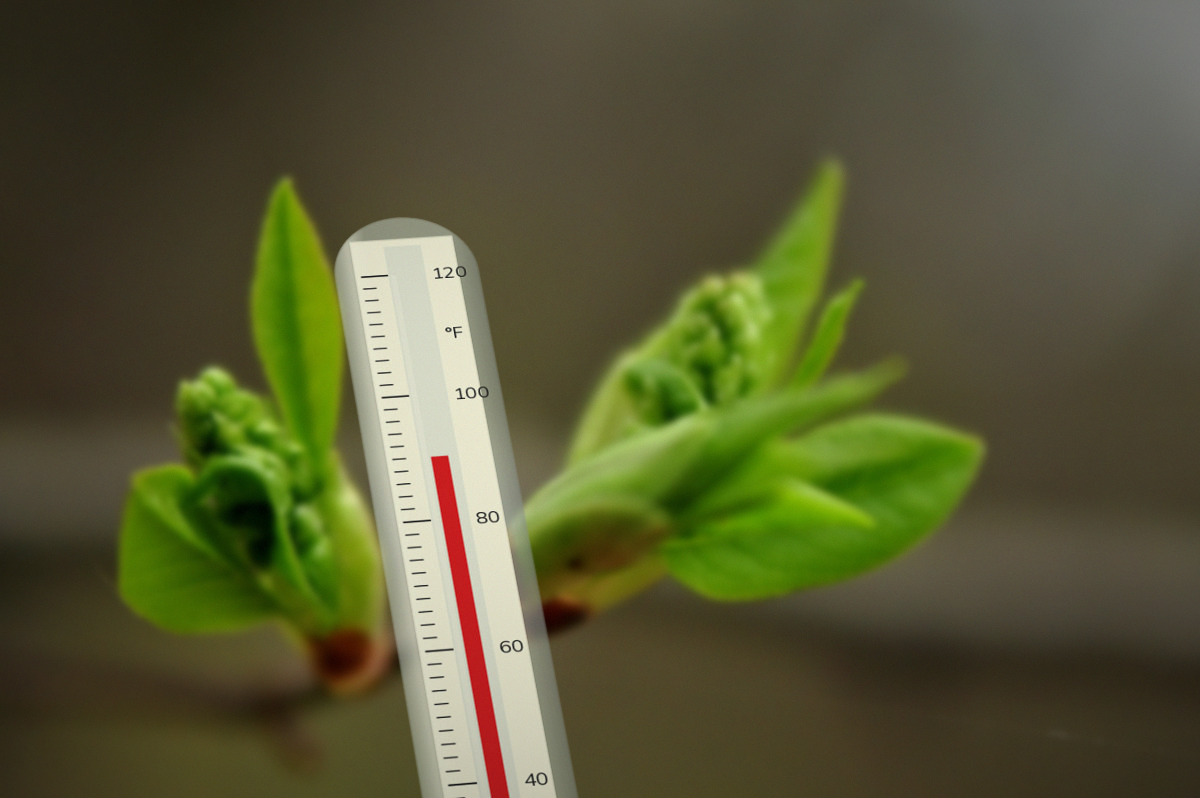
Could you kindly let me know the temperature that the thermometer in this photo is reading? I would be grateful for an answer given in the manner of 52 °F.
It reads 90 °F
